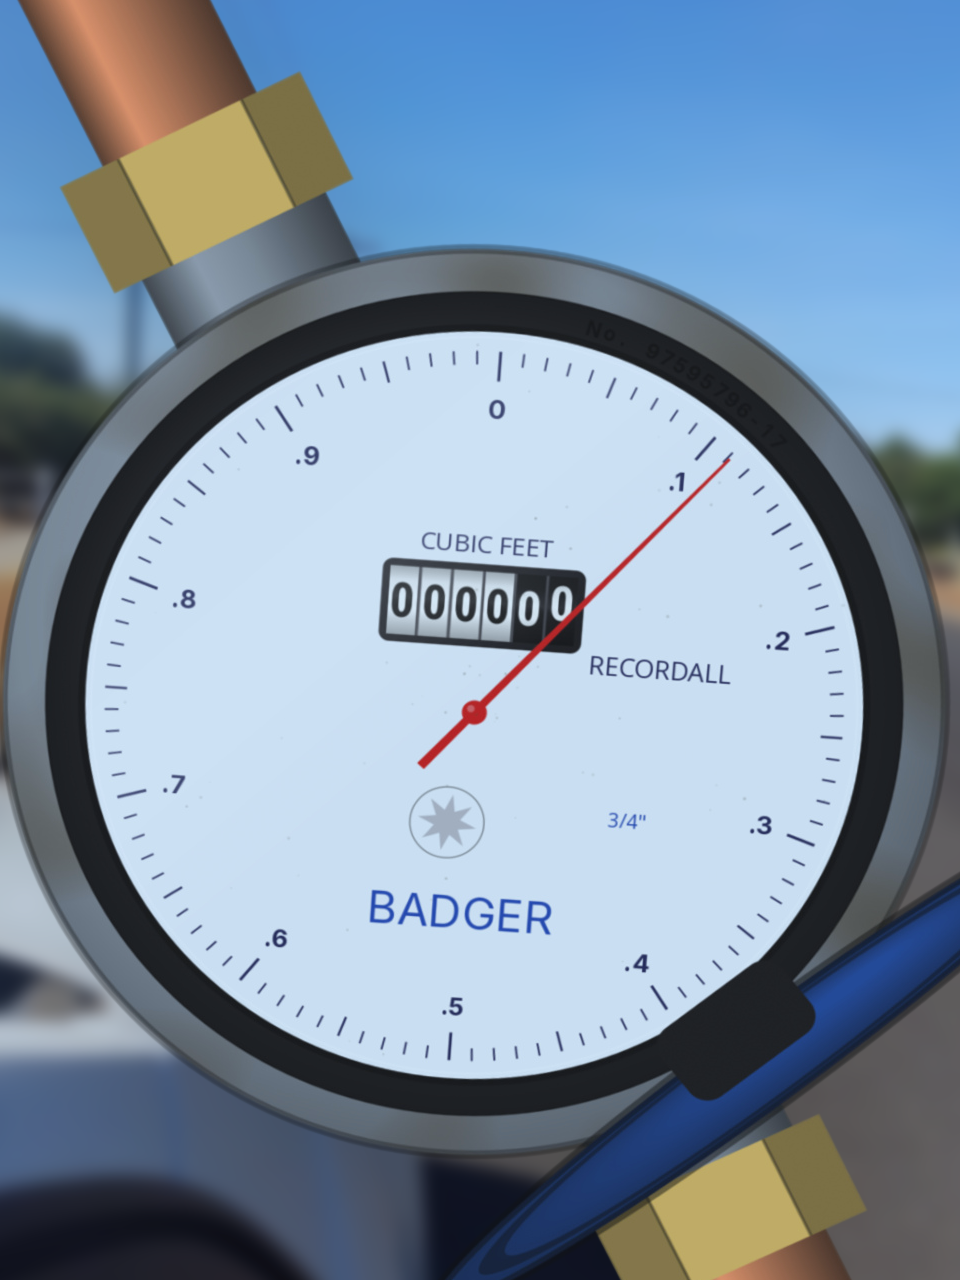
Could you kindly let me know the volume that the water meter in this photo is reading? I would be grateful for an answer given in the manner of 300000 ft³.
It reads 0.11 ft³
